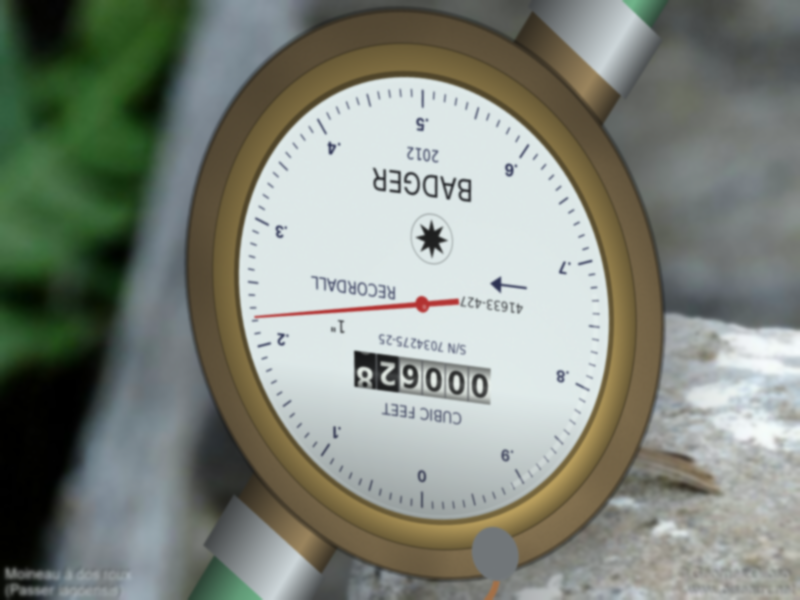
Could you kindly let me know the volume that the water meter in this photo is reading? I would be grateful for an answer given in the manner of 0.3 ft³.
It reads 628.22 ft³
